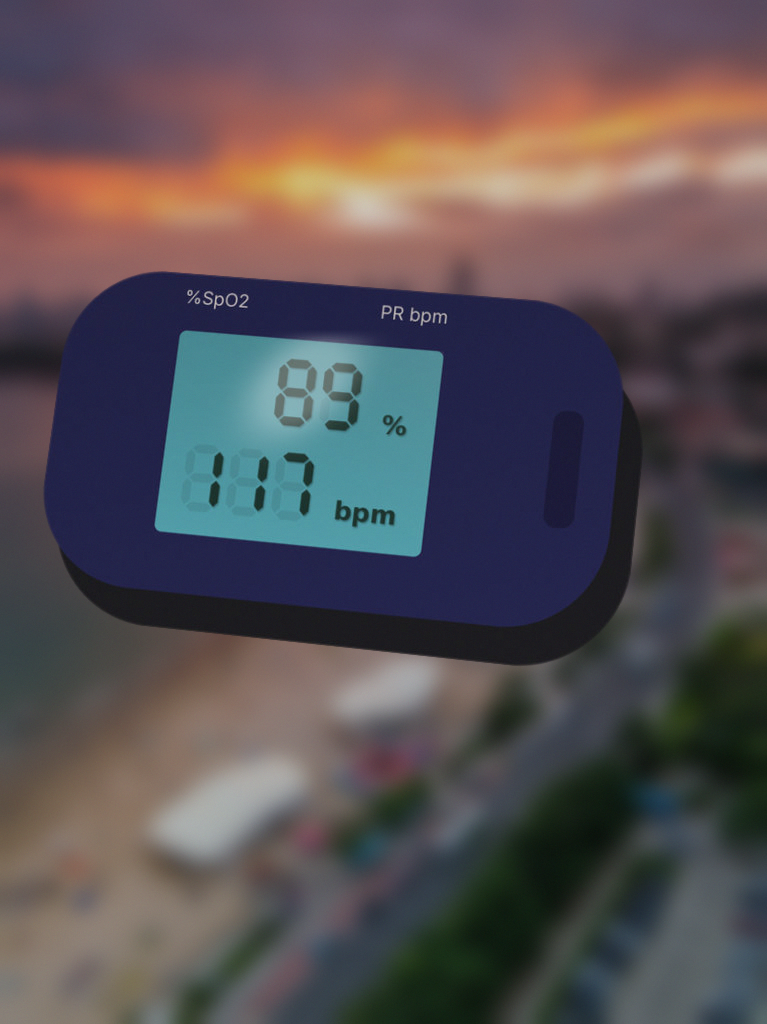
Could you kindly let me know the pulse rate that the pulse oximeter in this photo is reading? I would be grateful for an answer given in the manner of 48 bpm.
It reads 117 bpm
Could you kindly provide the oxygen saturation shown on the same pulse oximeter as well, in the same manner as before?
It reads 89 %
